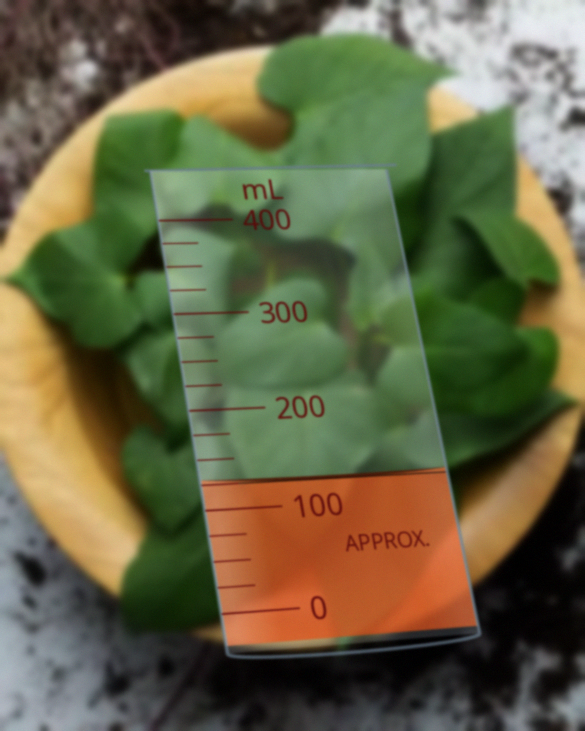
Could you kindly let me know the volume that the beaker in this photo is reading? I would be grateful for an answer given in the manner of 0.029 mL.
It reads 125 mL
